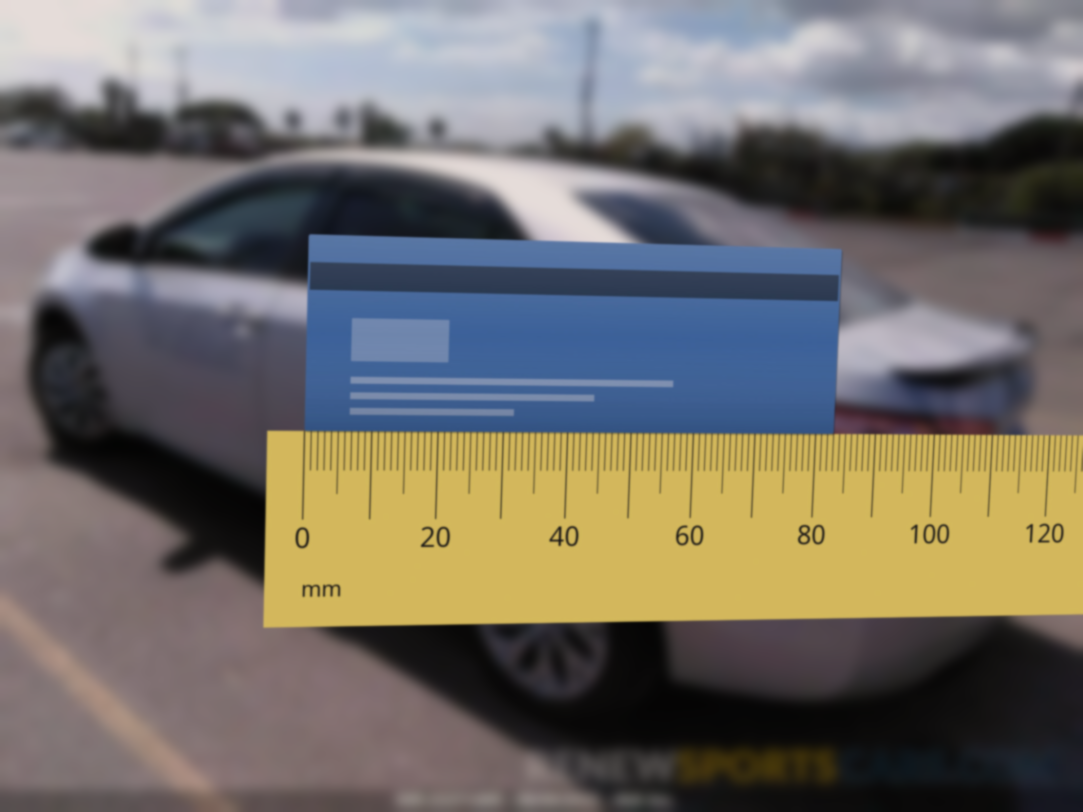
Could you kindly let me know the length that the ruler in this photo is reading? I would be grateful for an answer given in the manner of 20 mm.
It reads 83 mm
